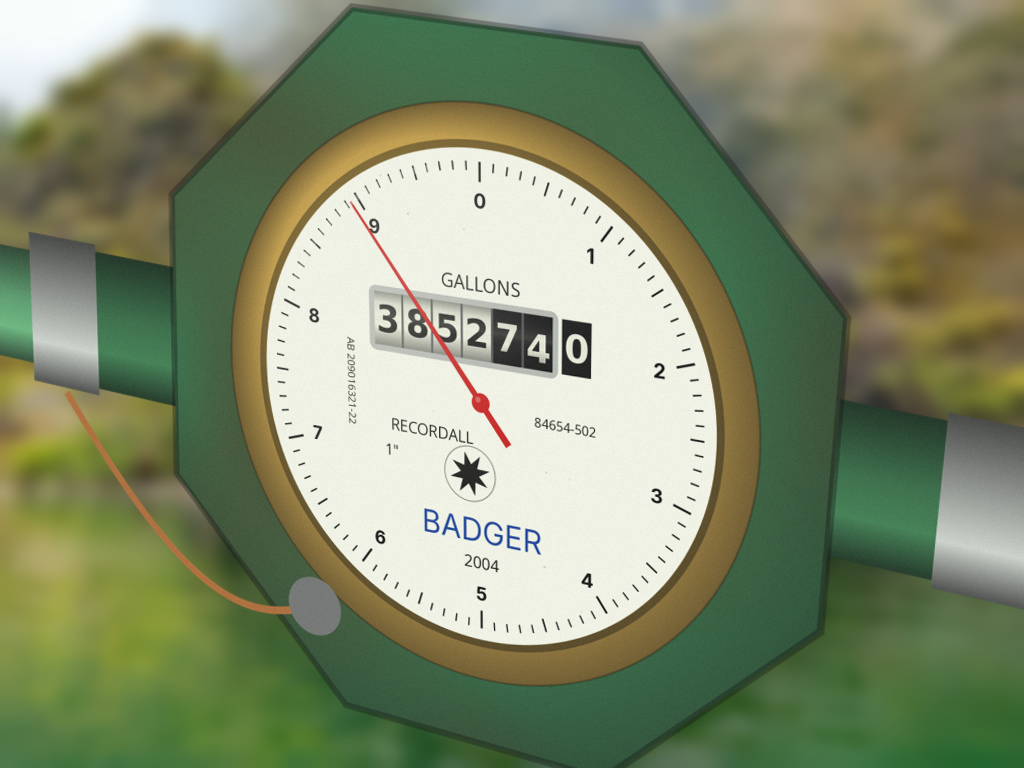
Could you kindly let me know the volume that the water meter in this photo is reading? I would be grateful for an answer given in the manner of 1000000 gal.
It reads 3852738.9 gal
